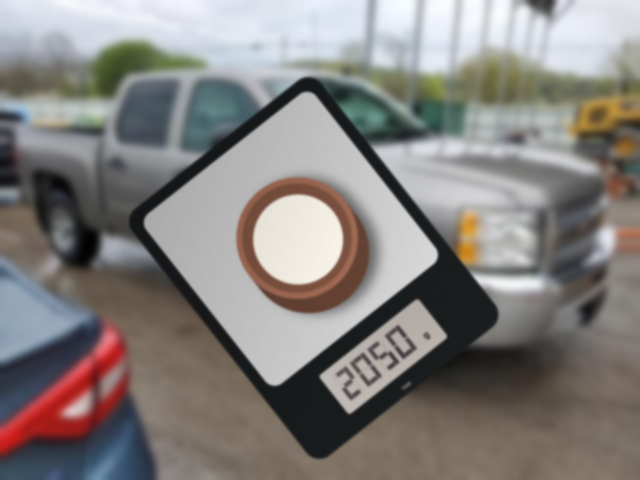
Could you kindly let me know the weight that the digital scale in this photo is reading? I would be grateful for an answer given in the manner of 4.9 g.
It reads 2050 g
